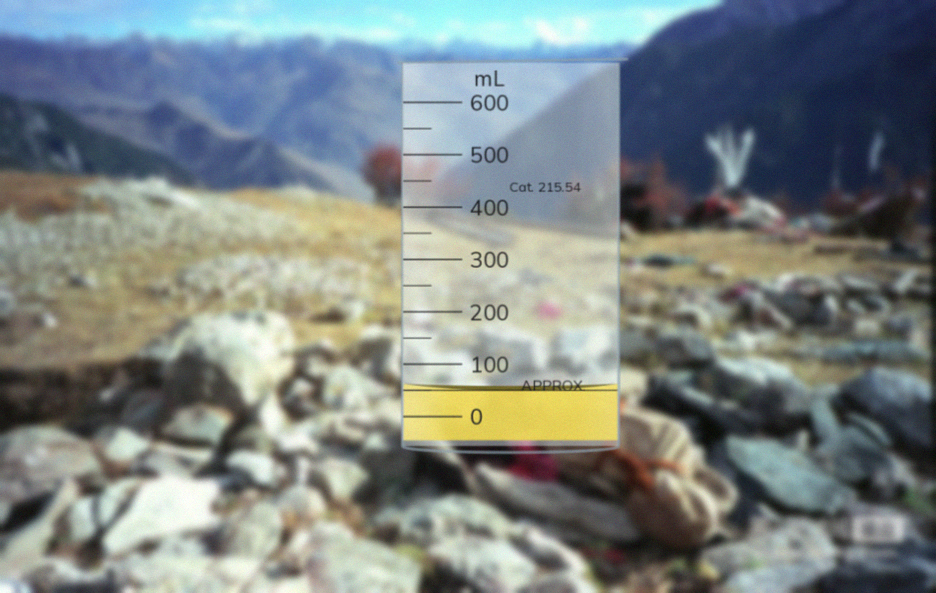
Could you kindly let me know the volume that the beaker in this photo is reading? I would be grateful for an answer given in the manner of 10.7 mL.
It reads 50 mL
